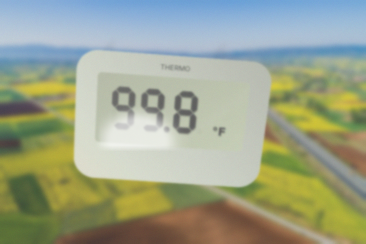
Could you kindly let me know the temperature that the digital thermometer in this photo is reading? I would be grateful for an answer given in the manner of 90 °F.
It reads 99.8 °F
